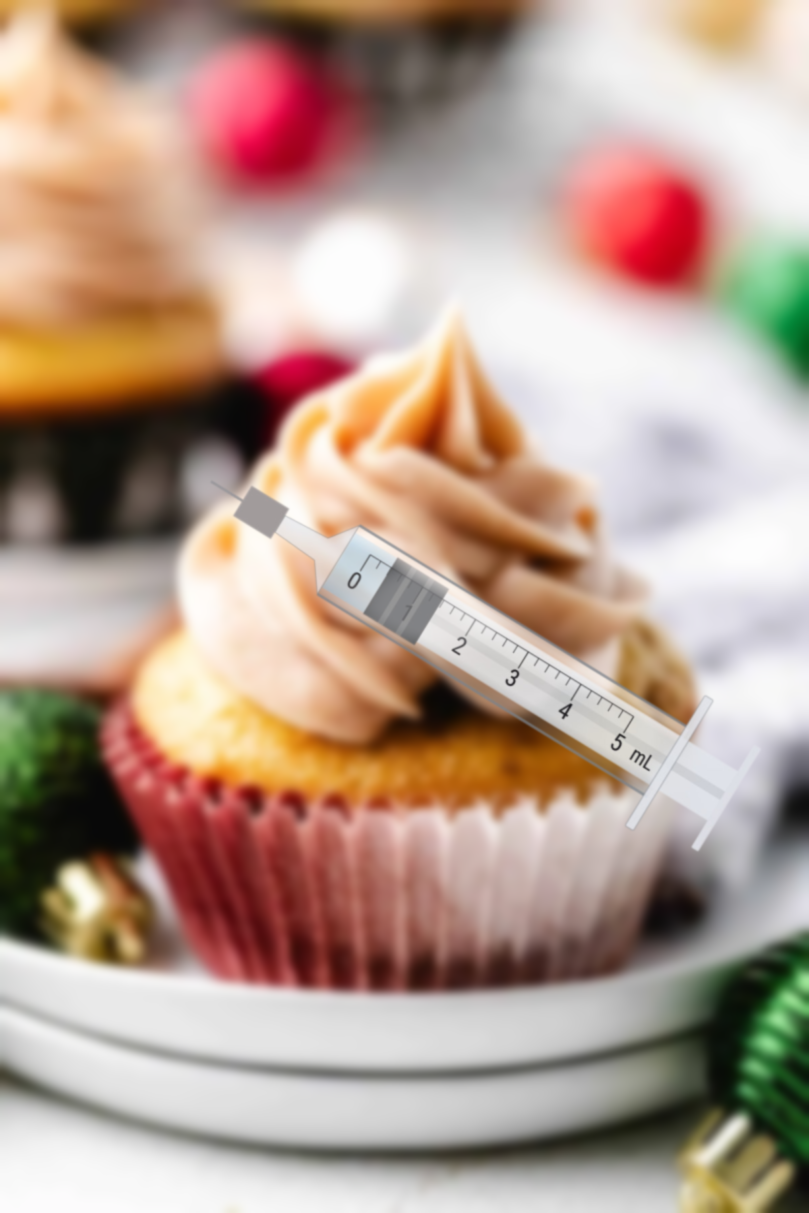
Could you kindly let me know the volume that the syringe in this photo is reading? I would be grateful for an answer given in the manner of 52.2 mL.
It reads 0.4 mL
